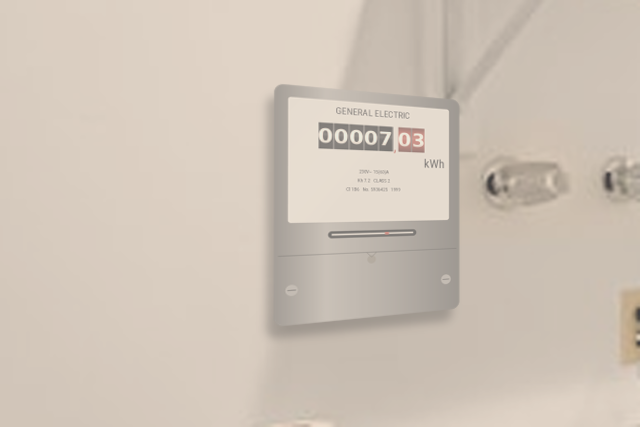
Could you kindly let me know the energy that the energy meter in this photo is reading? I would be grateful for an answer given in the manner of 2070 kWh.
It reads 7.03 kWh
